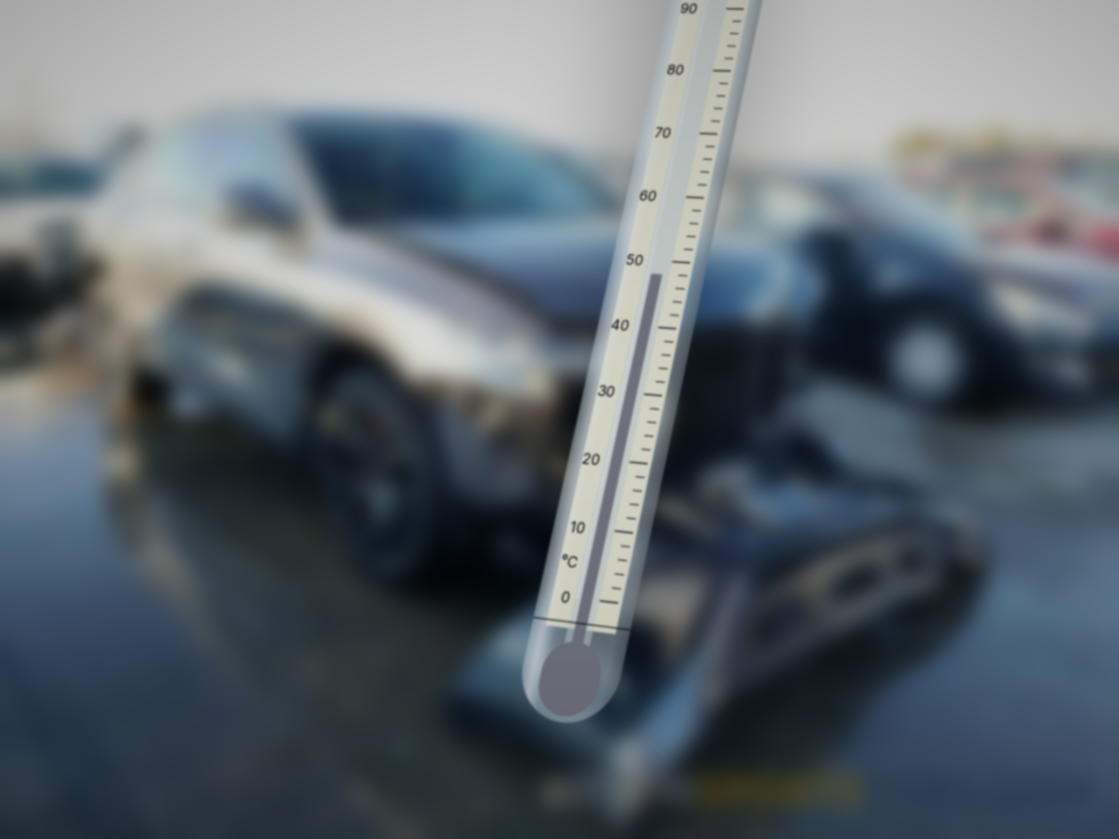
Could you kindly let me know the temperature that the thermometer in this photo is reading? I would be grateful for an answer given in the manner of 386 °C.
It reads 48 °C
